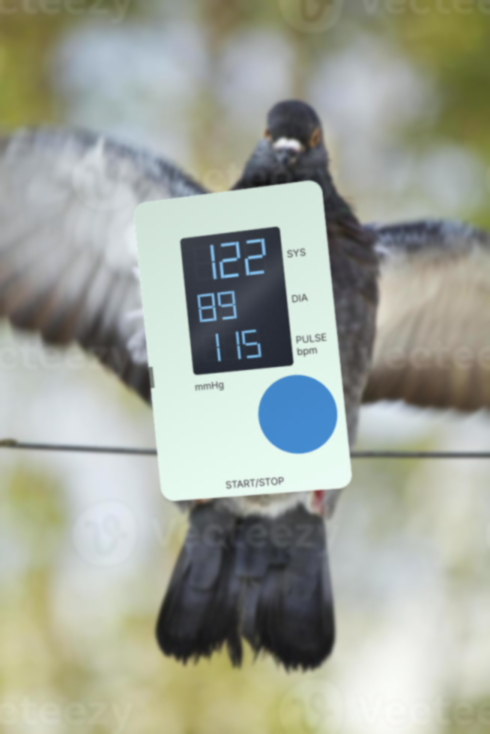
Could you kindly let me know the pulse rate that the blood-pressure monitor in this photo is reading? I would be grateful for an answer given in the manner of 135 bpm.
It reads 115 bpm
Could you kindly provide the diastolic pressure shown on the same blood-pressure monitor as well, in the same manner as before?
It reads 89 mmHg
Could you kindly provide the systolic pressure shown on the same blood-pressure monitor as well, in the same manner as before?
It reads 122 mmHg
